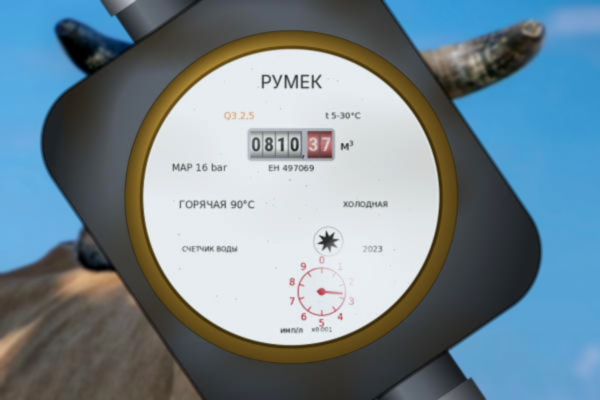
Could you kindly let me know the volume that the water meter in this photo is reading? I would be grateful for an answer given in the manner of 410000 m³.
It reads 810.372 m³
